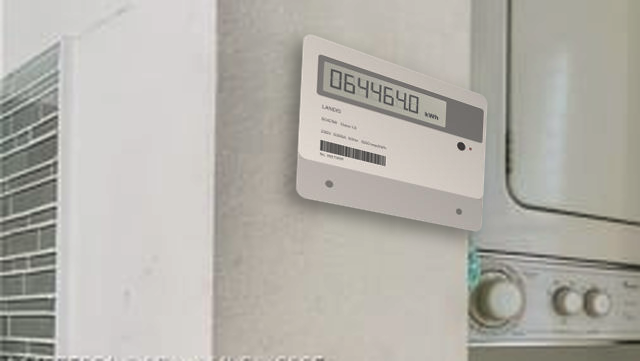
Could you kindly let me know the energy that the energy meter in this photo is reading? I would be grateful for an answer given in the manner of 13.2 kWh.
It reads 64464.0 kWh
